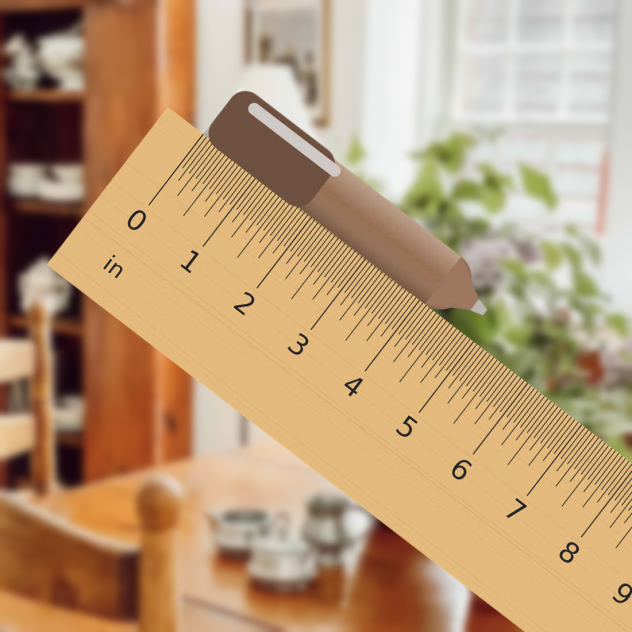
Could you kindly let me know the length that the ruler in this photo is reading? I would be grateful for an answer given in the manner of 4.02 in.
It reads 4.875 in
